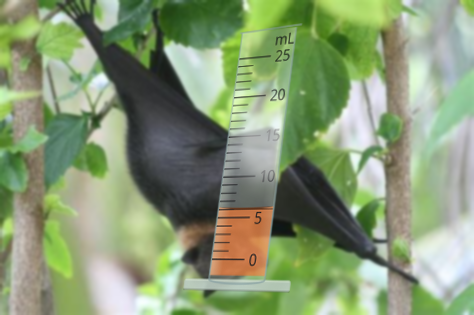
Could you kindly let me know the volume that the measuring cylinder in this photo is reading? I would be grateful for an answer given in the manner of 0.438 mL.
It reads 6 mL
